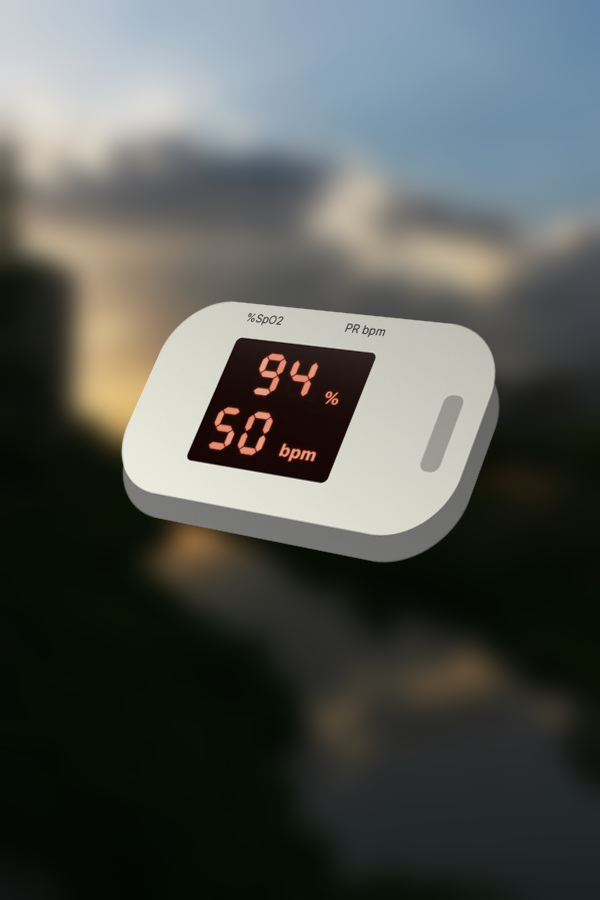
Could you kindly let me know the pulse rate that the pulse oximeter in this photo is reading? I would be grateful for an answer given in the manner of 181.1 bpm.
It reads 50 bpm
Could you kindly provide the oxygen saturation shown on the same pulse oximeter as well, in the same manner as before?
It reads 94 %
